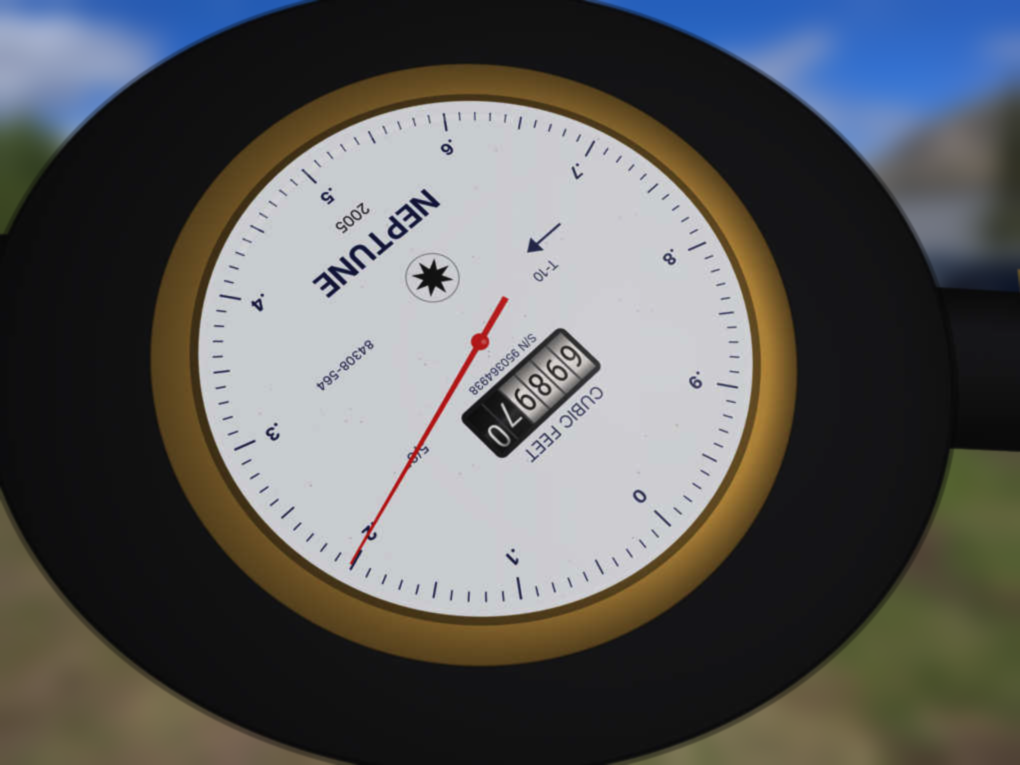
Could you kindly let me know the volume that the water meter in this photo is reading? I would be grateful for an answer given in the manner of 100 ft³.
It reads 698970.20 ft³
